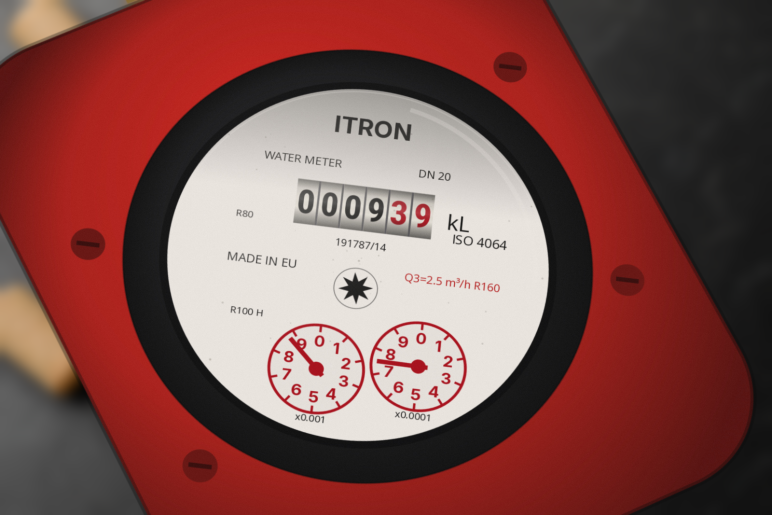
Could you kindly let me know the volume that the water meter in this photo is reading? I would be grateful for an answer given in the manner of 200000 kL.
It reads 9.3987 kL
